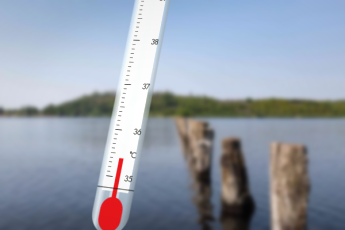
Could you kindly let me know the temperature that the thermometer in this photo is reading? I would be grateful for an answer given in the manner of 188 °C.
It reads 35.4 °C
